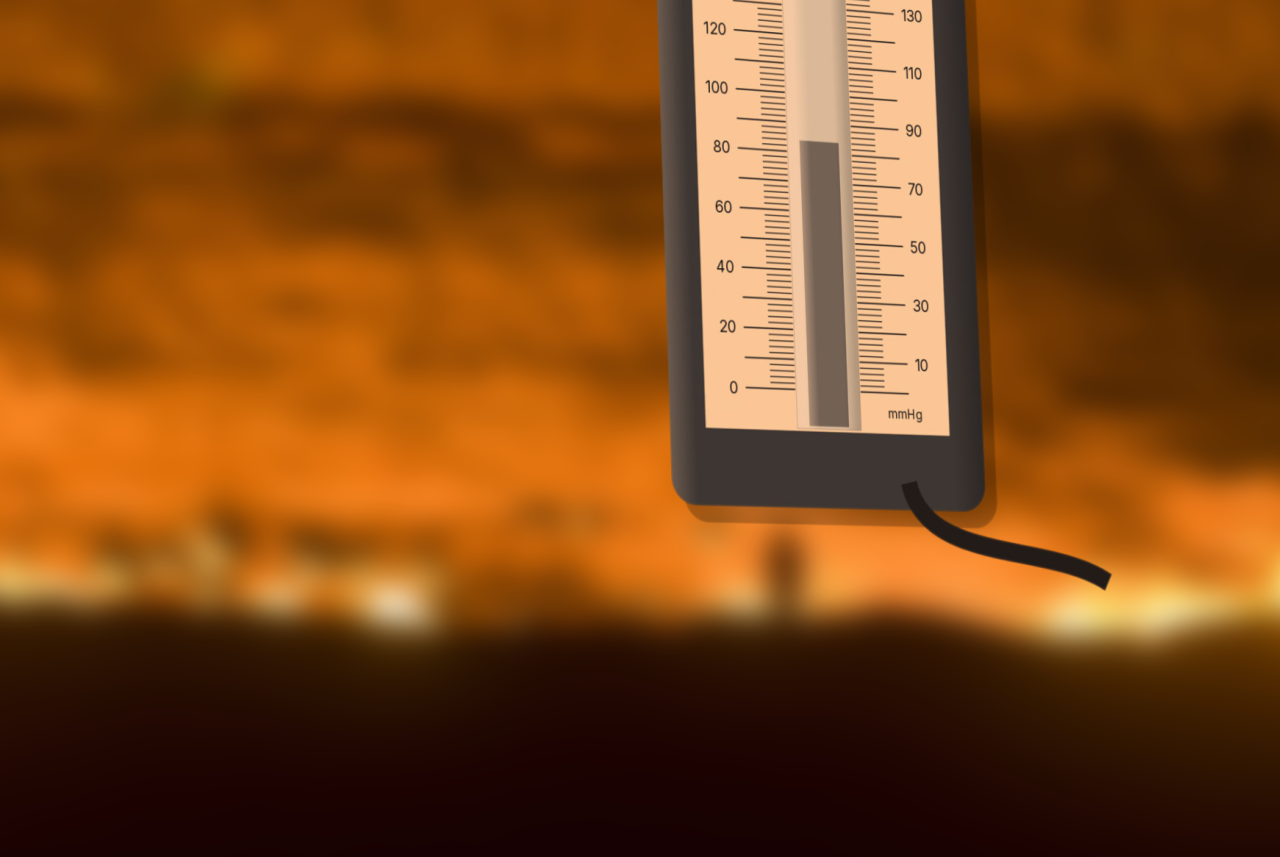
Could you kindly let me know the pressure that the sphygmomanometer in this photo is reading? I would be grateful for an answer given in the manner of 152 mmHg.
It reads 84 mmHg
